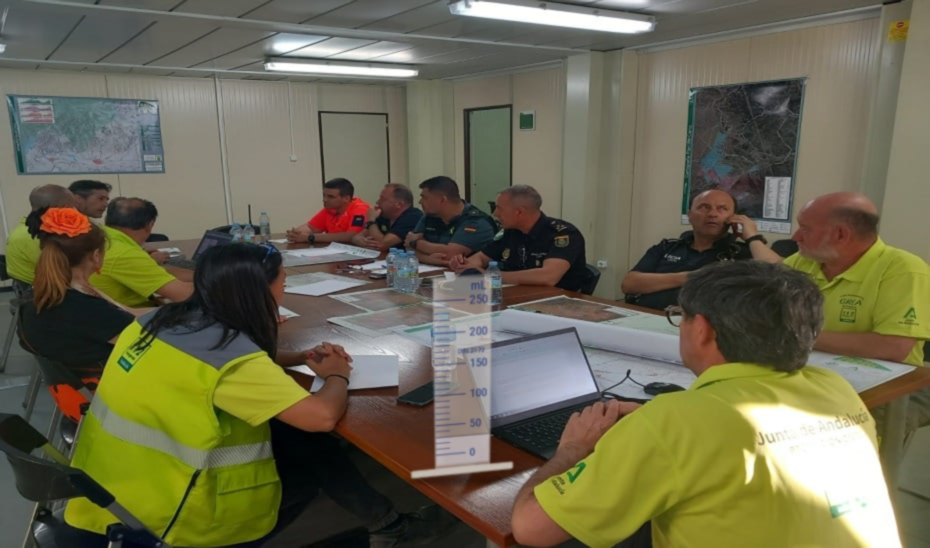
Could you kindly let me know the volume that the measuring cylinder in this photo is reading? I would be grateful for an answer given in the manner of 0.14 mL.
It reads 30 mL
